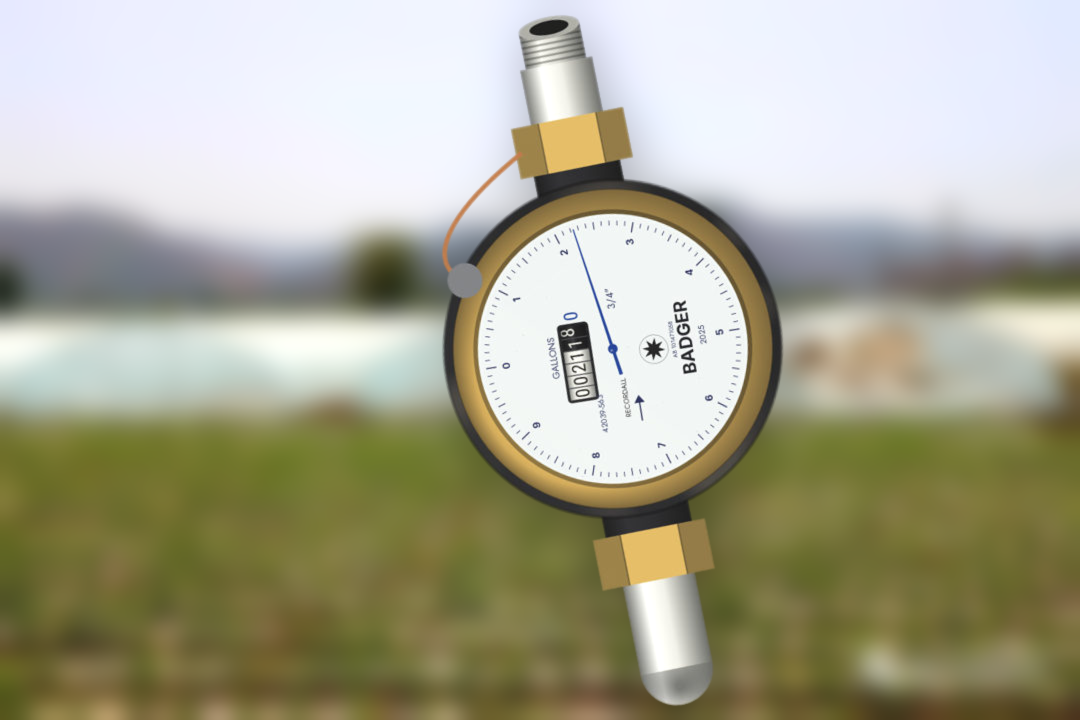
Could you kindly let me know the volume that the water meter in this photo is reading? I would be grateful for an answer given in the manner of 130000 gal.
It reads 21182.2 gal
